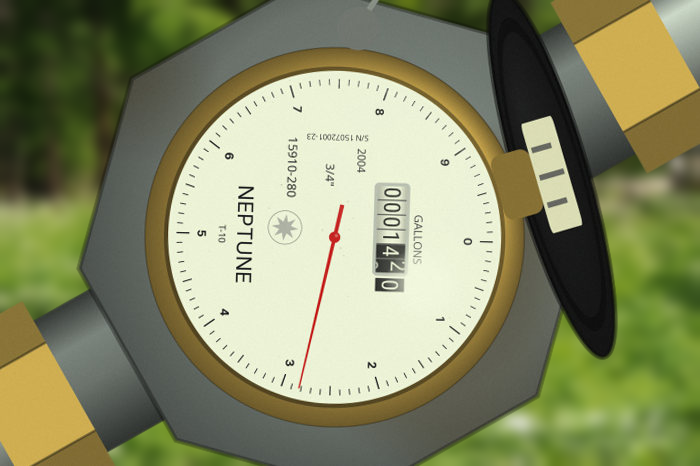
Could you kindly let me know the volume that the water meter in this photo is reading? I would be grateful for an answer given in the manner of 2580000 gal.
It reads 1422.8 gal
